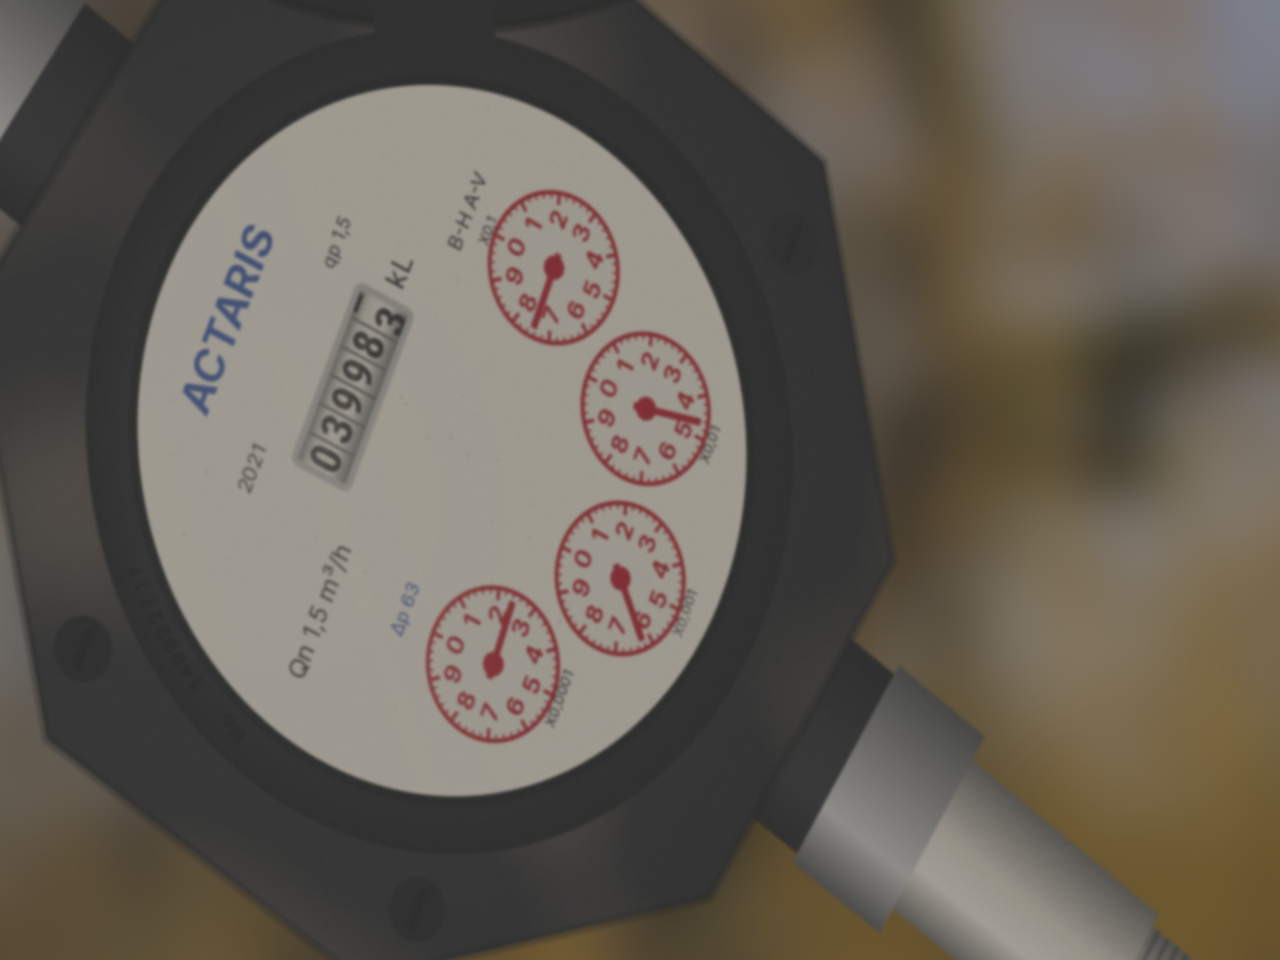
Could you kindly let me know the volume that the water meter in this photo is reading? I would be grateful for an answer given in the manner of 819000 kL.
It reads 39982.7462 kL
